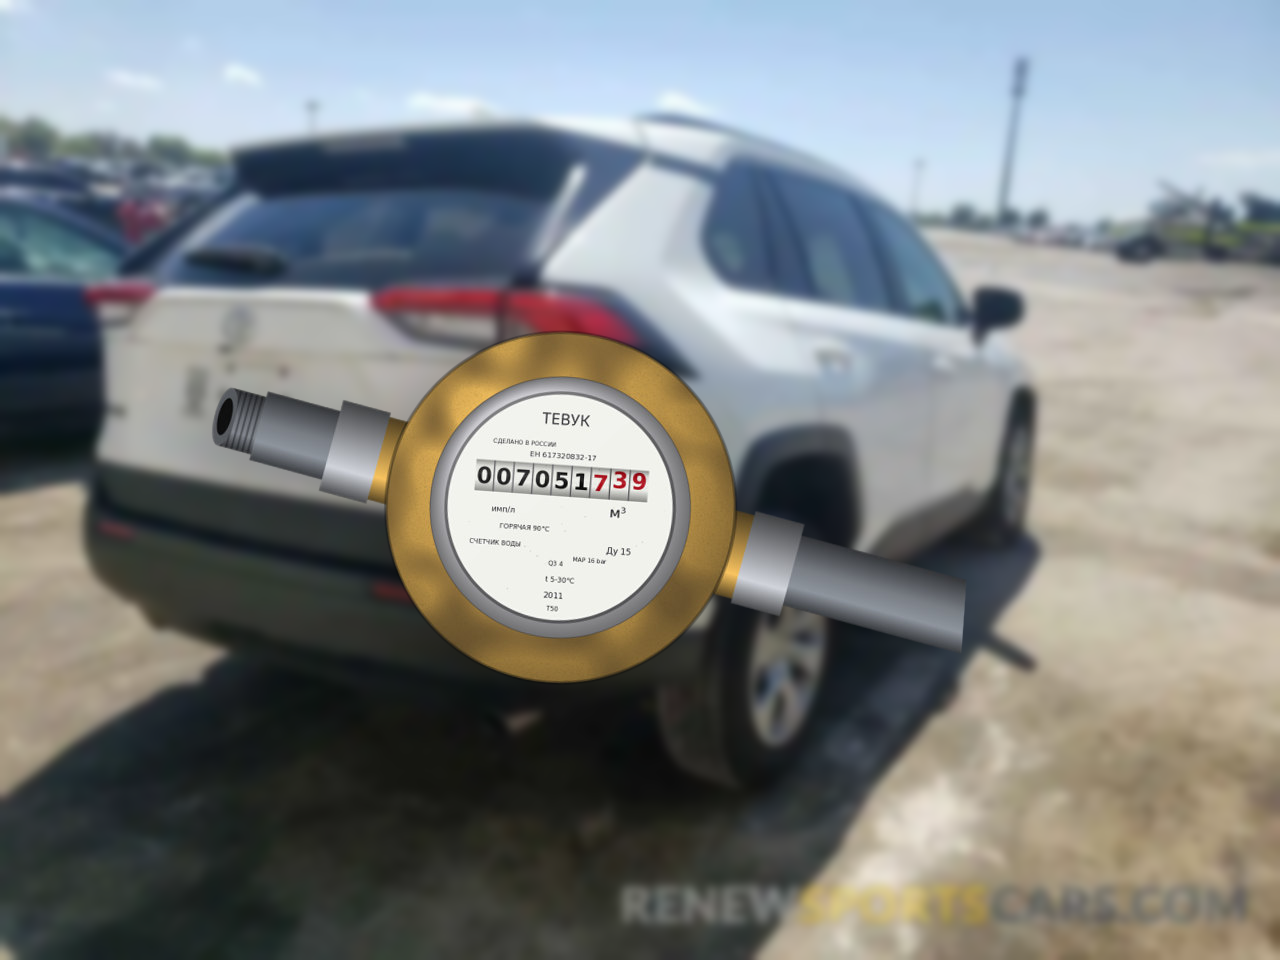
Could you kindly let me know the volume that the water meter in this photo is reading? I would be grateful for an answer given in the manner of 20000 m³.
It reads 7051.739 m³
